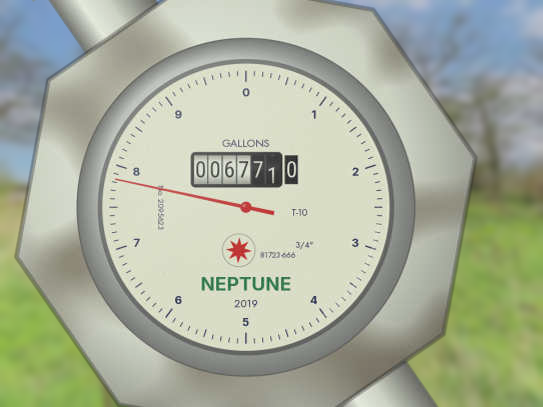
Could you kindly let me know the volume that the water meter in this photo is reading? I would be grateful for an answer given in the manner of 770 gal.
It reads 67707.8 gal
